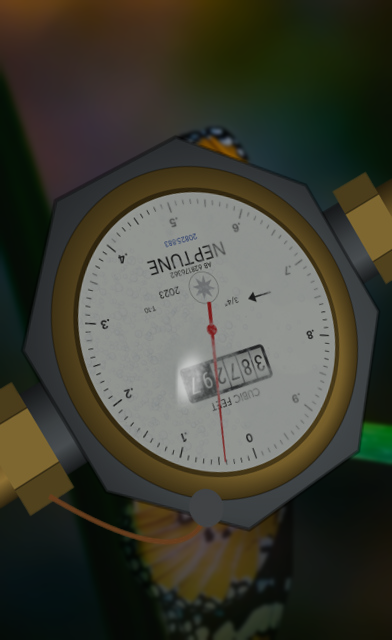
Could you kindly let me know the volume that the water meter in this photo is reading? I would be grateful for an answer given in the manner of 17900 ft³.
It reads 387297.04 ft³
